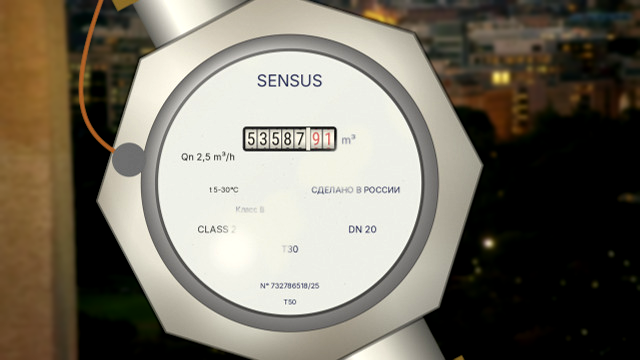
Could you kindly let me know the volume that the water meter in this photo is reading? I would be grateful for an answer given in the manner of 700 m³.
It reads 53587.91 m³
